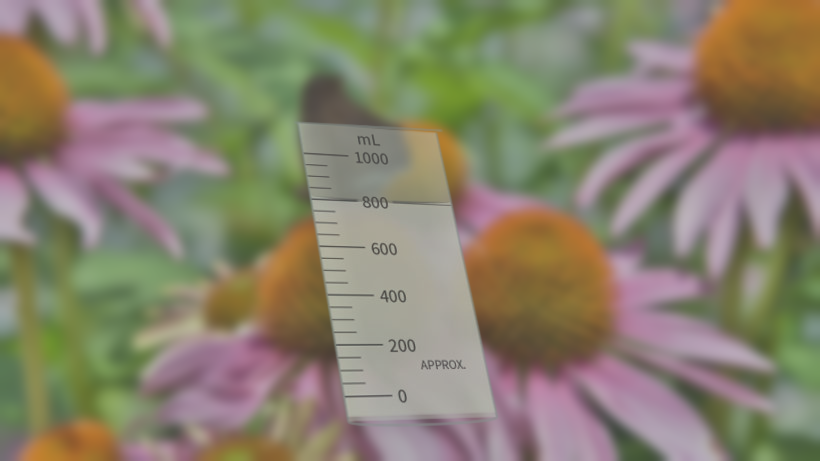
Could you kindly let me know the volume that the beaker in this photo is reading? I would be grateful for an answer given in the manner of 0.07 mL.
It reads 800 mL
